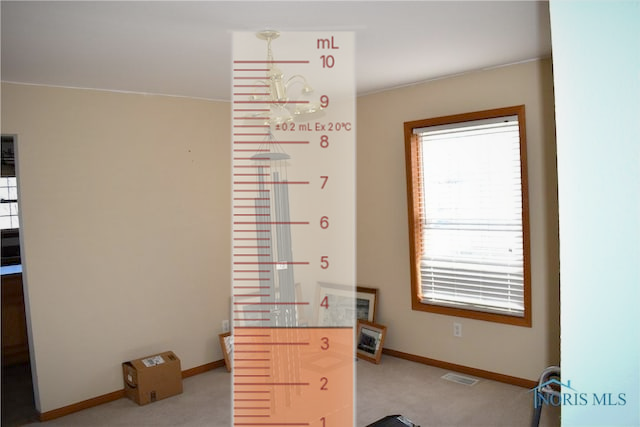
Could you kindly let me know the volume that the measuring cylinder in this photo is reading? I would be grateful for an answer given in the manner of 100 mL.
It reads 3.4 mL
